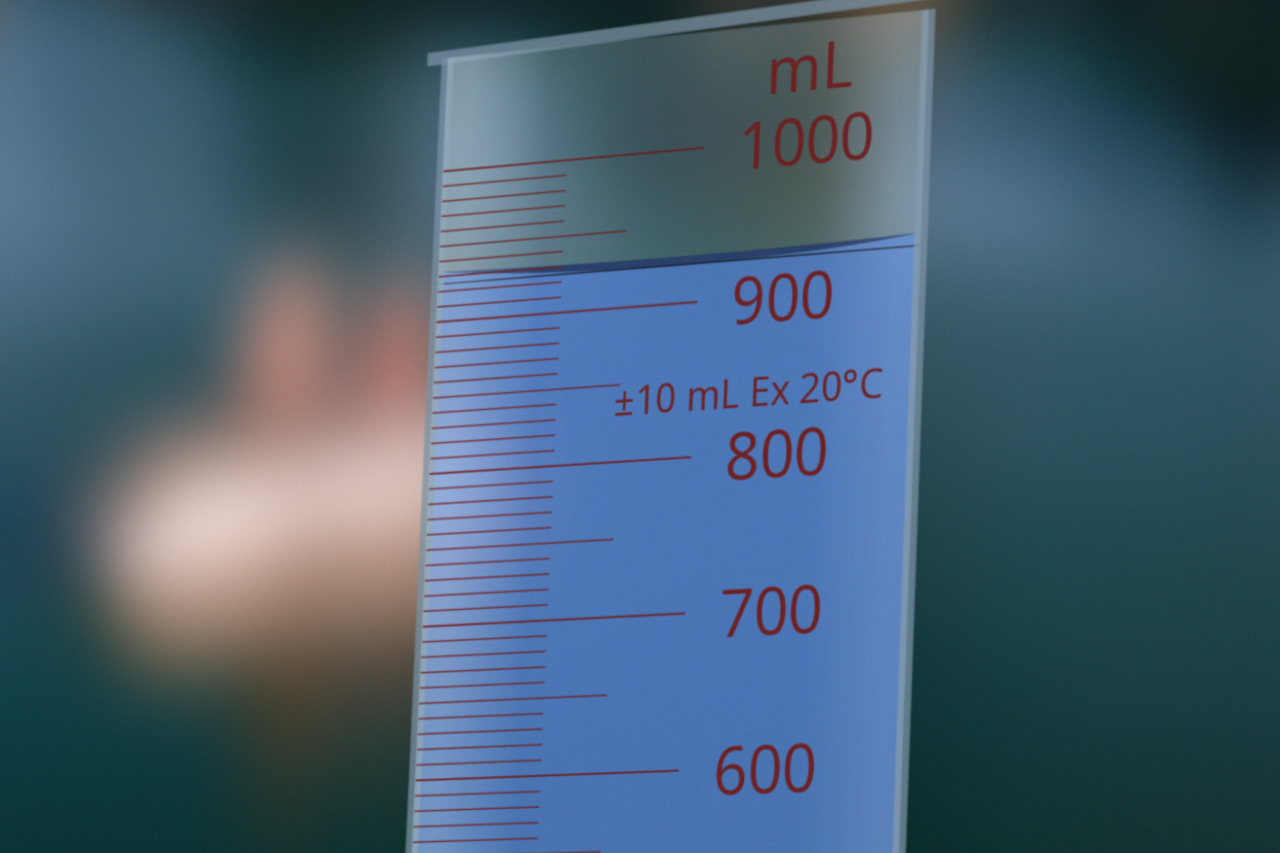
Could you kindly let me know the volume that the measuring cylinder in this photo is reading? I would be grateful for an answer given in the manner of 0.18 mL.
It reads 925 mL
